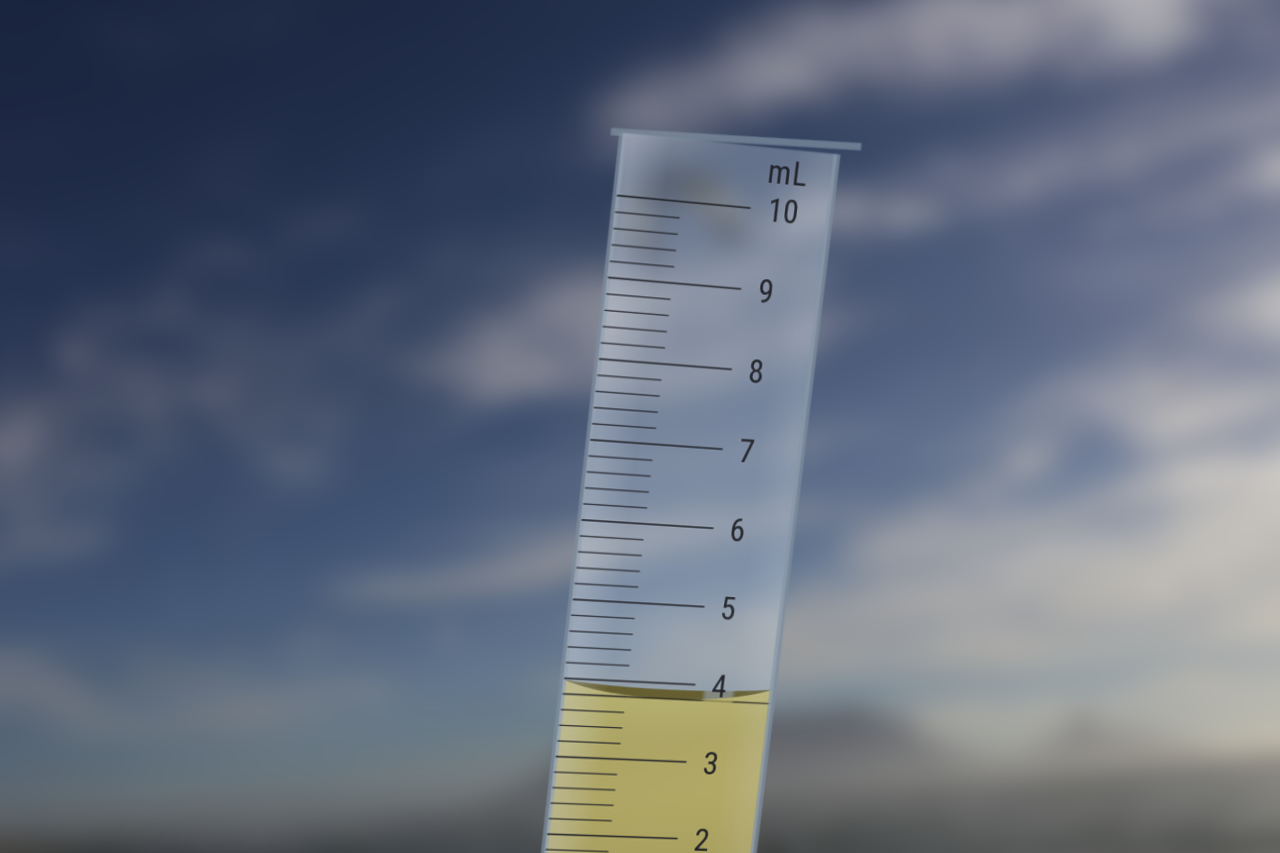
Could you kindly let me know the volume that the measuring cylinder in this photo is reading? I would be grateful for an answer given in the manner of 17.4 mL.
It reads 3.8 mL
